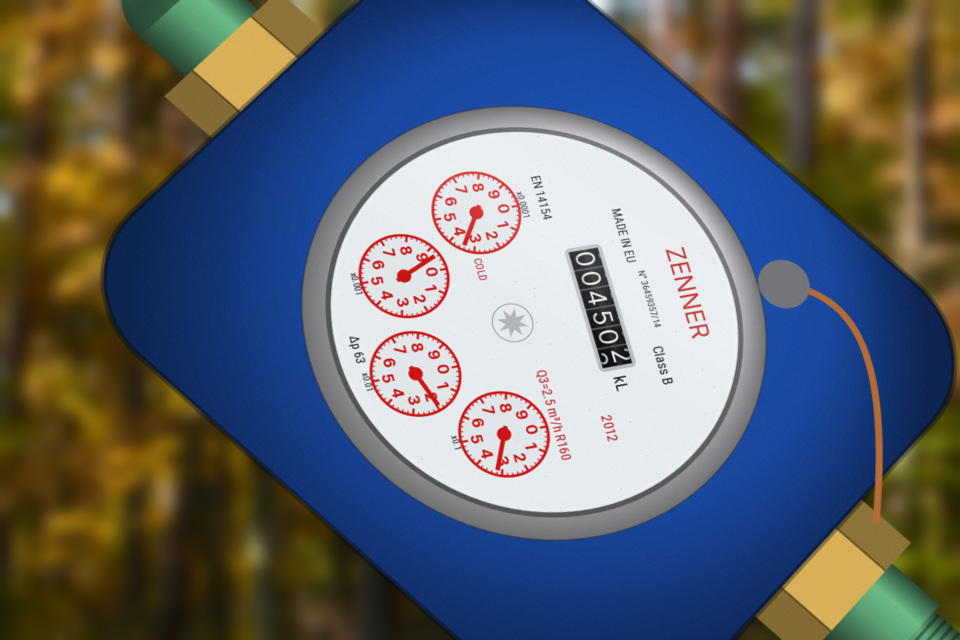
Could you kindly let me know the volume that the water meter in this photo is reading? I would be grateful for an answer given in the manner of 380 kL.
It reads 4502.3193 kL
